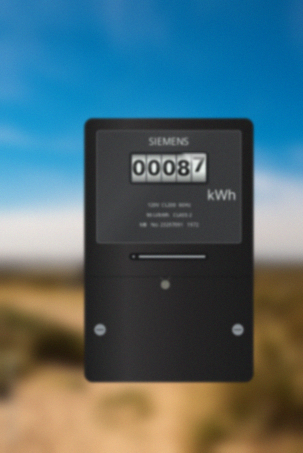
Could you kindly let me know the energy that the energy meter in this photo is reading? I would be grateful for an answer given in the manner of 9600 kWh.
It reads 87 kWh
